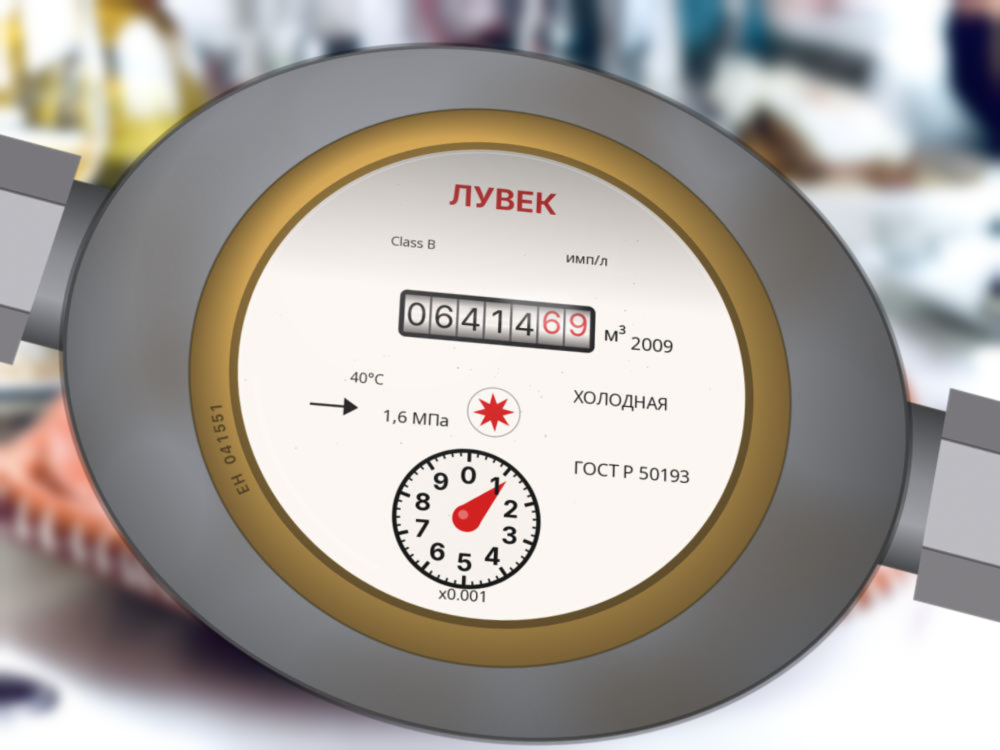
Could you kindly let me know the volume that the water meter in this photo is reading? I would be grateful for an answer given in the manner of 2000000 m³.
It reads 6414.691 m³
